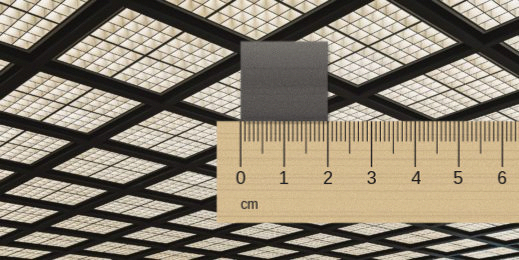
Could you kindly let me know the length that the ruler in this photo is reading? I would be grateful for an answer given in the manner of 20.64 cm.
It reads 2 cm
